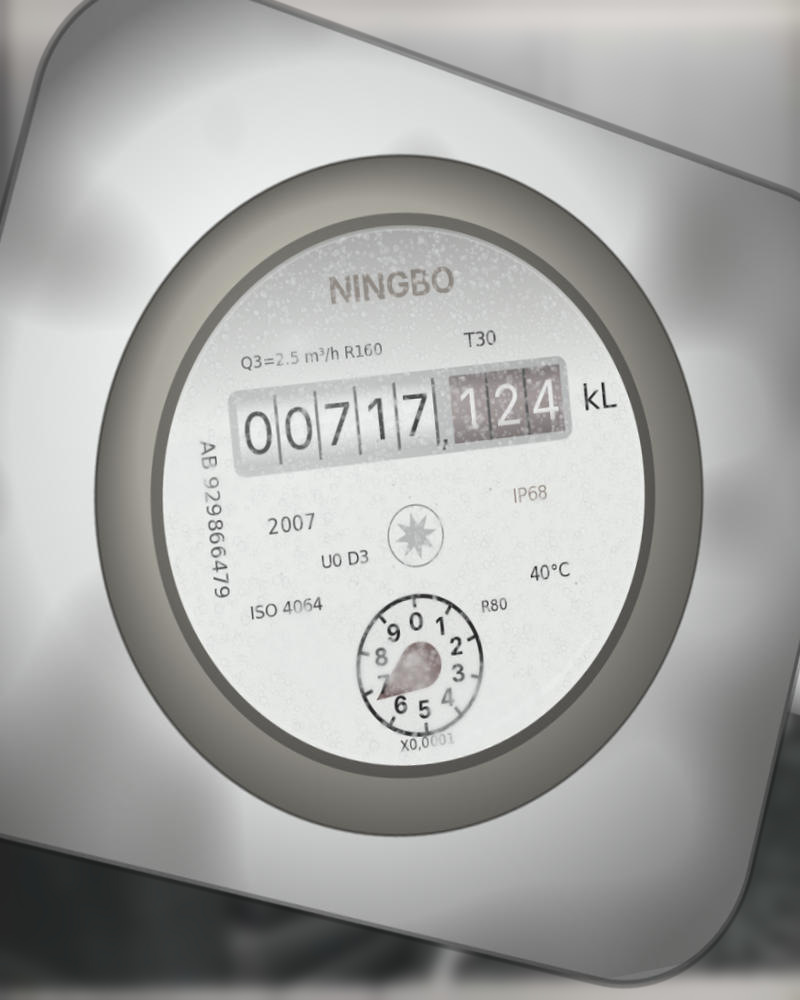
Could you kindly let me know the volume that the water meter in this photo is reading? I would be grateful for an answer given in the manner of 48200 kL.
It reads 717.1246 kL
